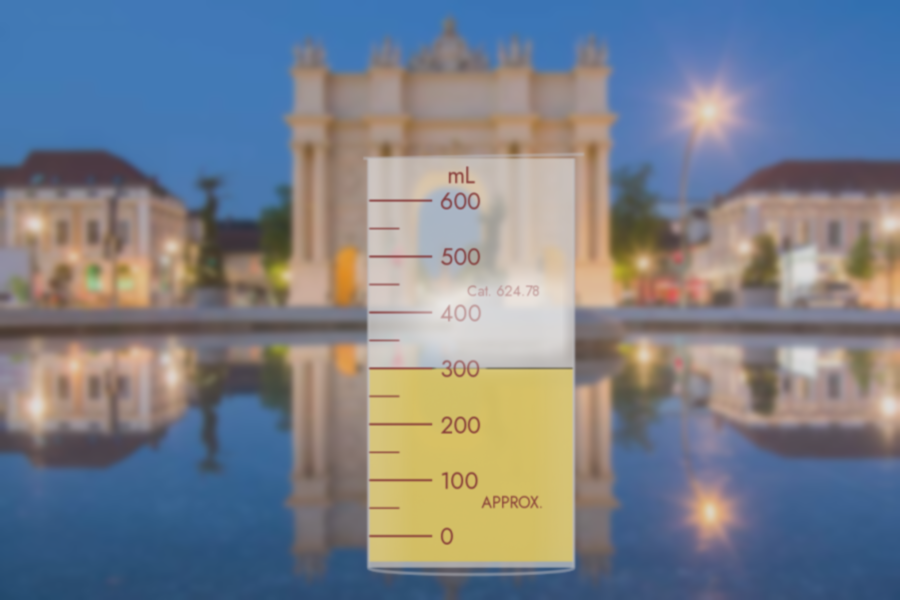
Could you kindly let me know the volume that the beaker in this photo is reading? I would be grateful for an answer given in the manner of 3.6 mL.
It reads 300 mL
